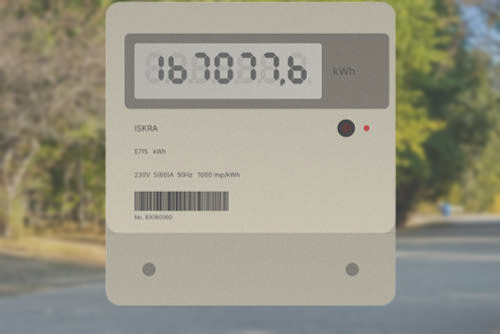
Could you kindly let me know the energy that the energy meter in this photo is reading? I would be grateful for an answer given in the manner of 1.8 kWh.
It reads 167077.6 kWh
